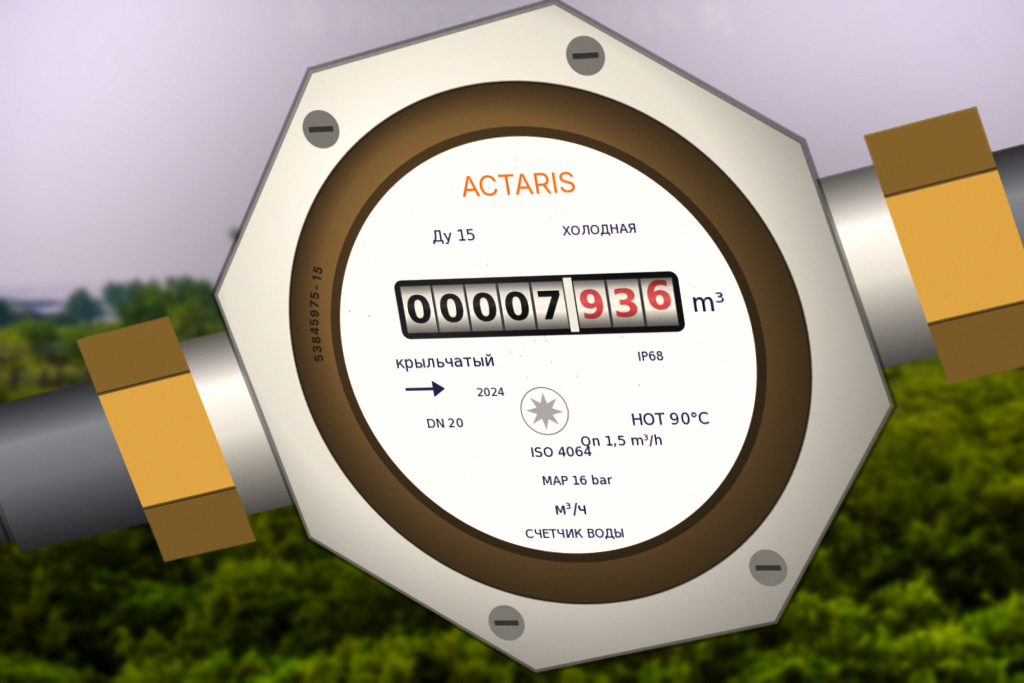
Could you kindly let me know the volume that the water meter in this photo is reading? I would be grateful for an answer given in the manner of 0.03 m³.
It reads 7.936 m³
